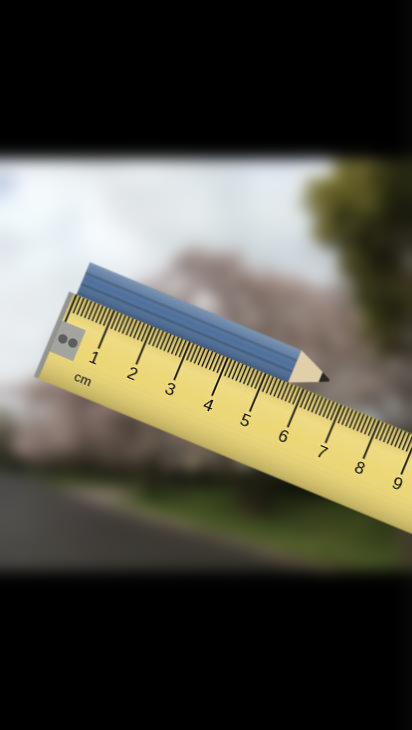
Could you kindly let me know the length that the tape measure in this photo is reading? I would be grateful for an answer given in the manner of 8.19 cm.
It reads 6.5 cm
